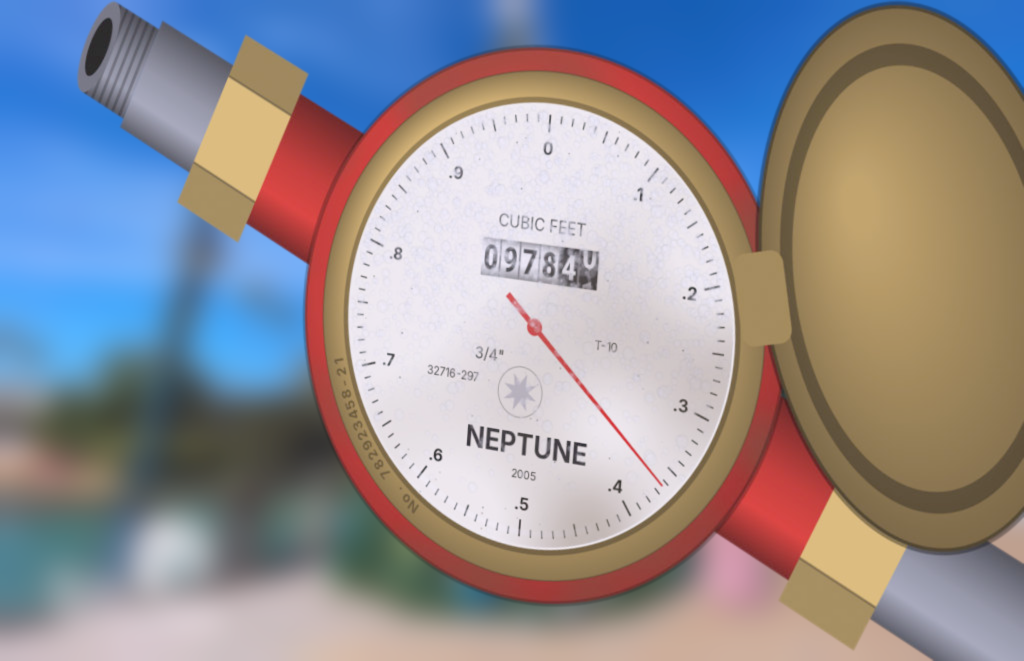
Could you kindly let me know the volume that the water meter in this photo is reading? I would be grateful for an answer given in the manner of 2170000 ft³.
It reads 97840.36 ft³
